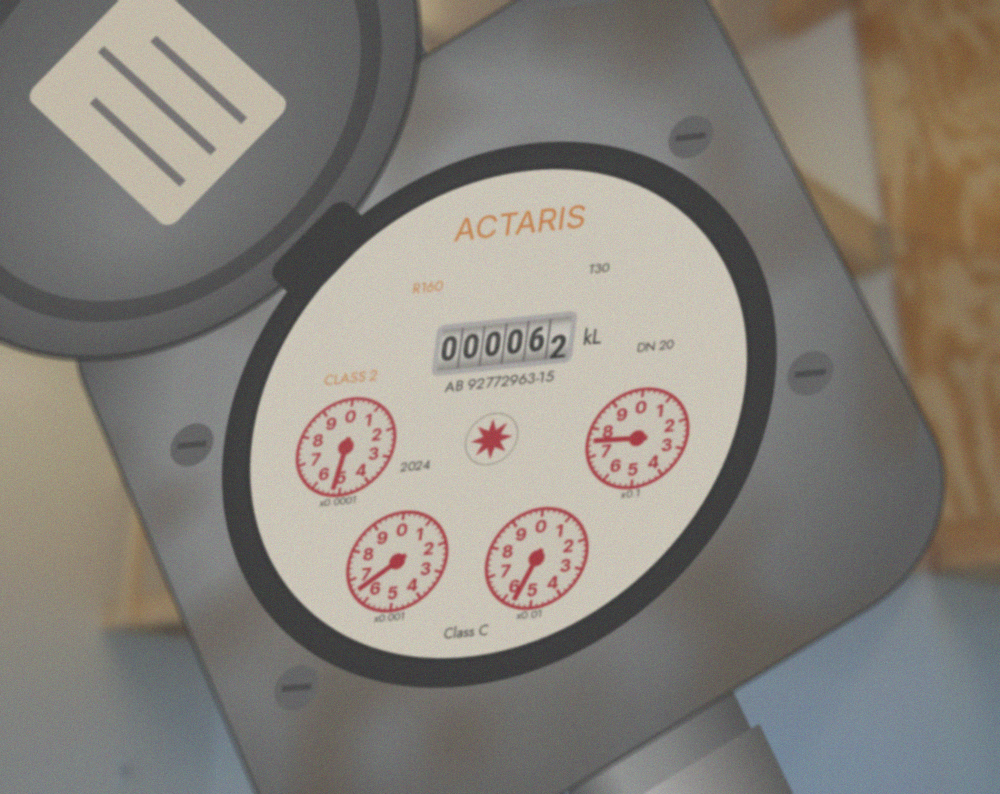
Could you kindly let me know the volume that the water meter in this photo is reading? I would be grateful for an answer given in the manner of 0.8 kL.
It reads 61.7565 kL
